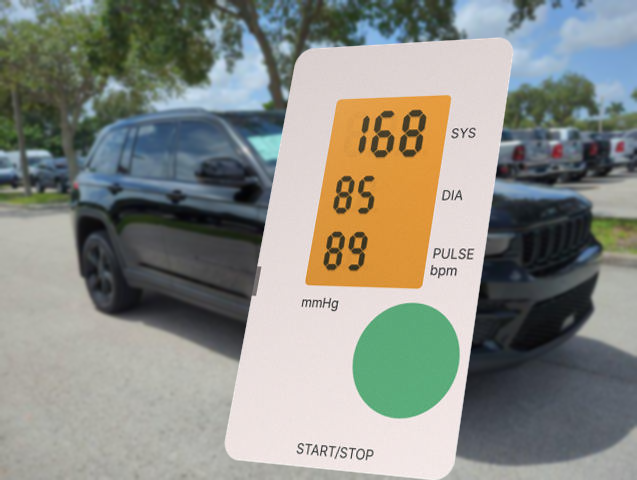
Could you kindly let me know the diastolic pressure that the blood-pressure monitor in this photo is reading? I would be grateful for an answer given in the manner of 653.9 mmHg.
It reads 85 mmHg
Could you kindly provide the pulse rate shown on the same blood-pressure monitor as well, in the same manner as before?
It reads 89 bpm
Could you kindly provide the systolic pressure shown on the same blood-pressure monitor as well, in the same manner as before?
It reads 168 mmHg
